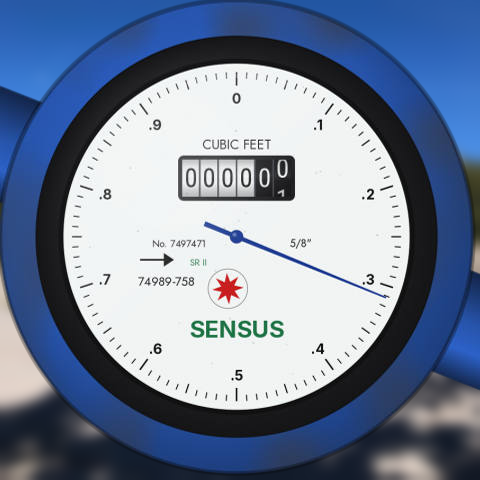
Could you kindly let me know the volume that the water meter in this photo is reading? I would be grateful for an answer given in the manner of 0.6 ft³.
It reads 0.31 ft³
